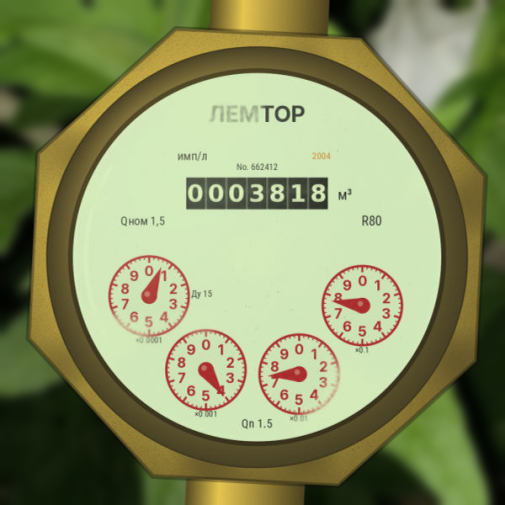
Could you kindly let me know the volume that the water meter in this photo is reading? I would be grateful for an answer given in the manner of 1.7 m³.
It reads 3818.7740 m³
